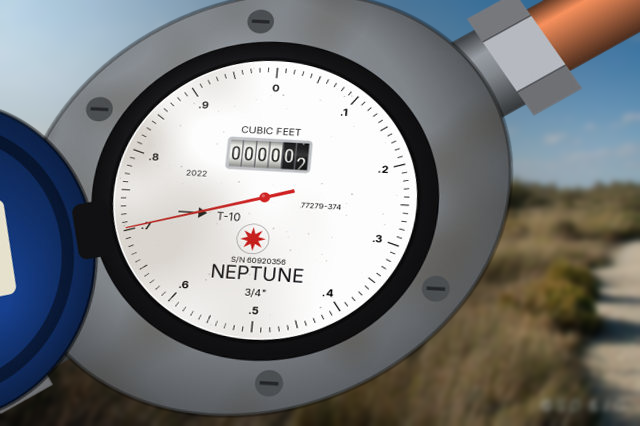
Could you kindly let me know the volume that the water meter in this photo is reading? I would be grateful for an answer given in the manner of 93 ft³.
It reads 1.70 ft³
